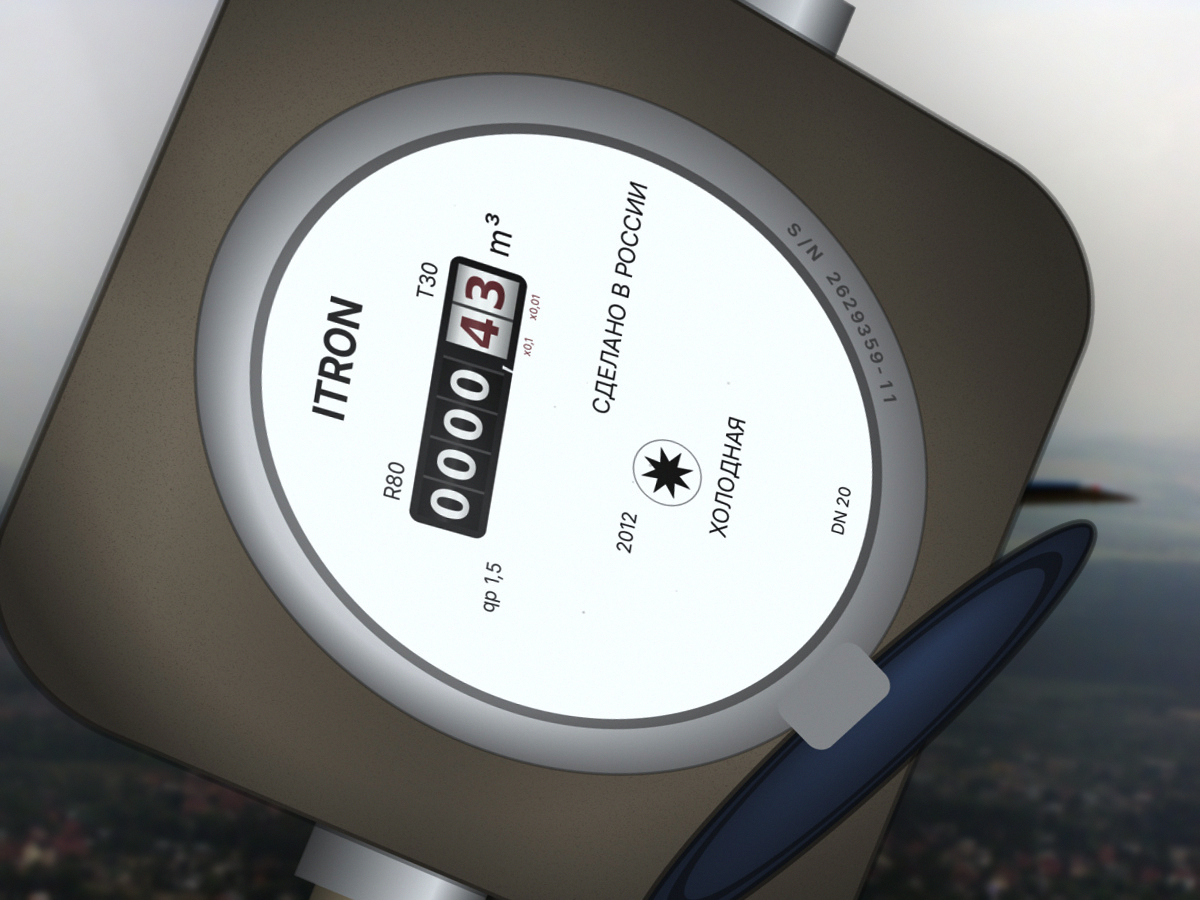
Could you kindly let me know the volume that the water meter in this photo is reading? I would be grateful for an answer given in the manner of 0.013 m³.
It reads 0.43 m³
